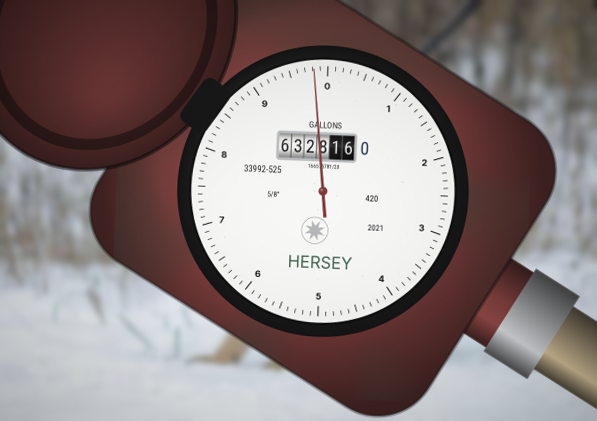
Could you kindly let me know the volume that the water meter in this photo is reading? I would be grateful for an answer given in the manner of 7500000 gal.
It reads 6328159.8 gal
